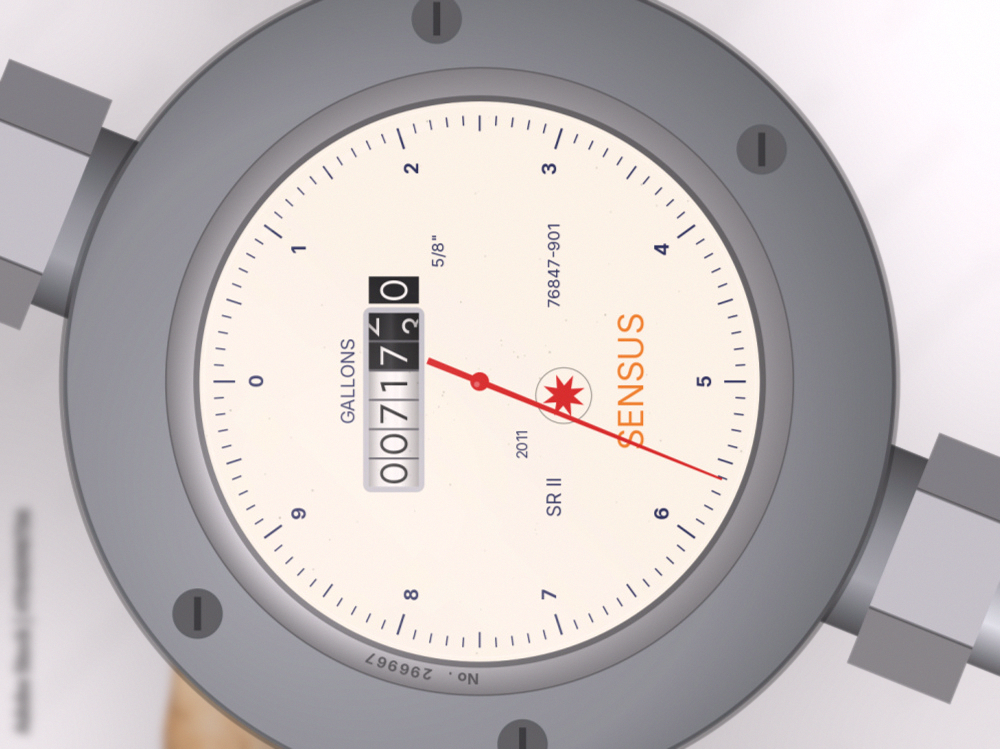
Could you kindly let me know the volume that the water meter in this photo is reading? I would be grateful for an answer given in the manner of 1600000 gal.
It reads 71725.6 gal
